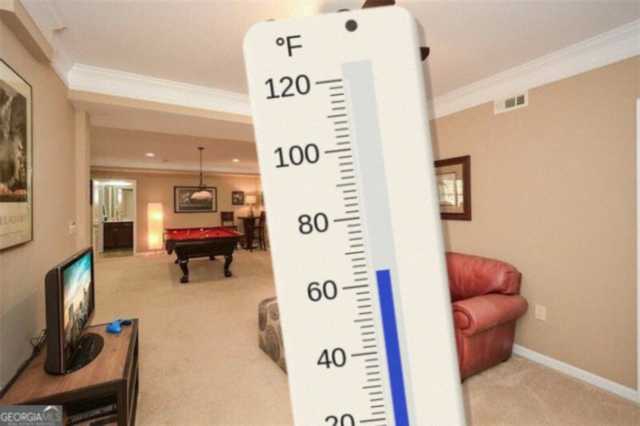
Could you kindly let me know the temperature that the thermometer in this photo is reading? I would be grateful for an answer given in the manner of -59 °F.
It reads 64 °F
